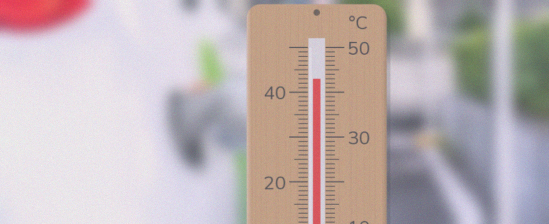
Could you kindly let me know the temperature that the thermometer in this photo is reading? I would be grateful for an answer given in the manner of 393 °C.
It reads 43 °C
